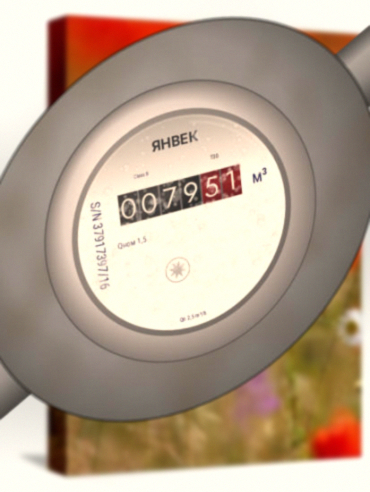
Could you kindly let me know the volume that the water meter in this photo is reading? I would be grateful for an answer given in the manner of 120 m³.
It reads 79.51 m³
